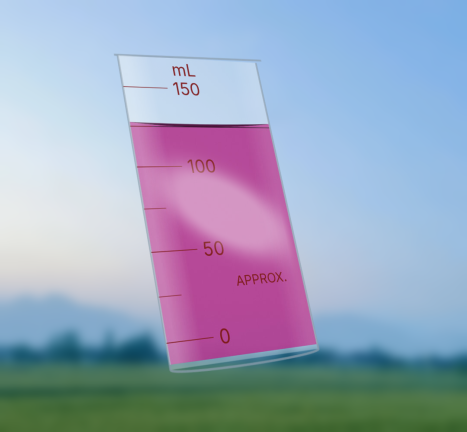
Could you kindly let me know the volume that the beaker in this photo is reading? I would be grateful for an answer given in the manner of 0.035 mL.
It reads 125 mL
